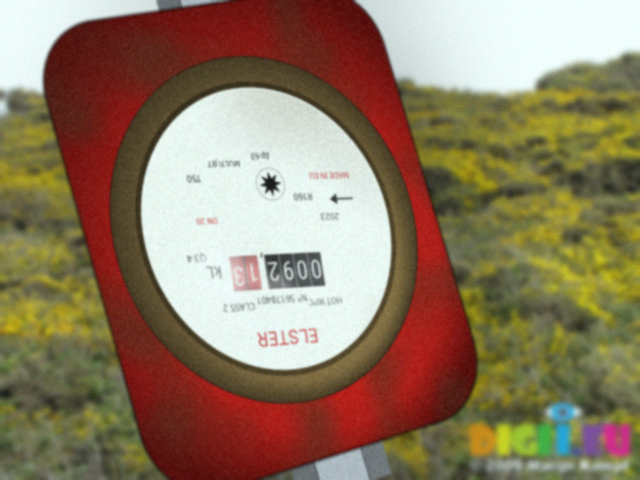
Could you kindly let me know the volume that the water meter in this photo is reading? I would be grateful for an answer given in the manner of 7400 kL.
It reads 92.13 kL
